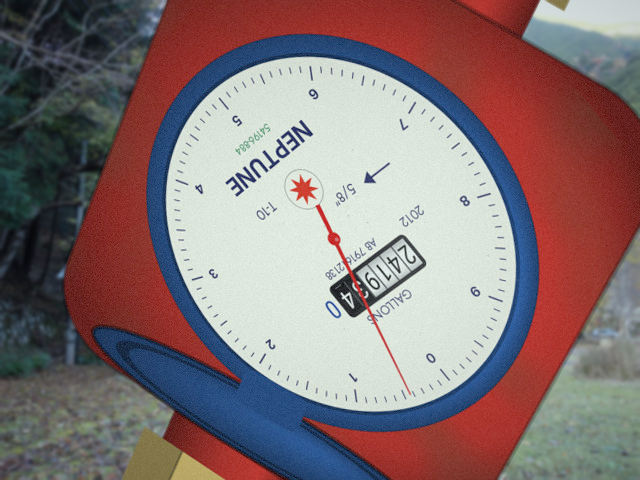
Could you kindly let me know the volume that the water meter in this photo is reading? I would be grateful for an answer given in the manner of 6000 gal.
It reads 2419340.4 gal
